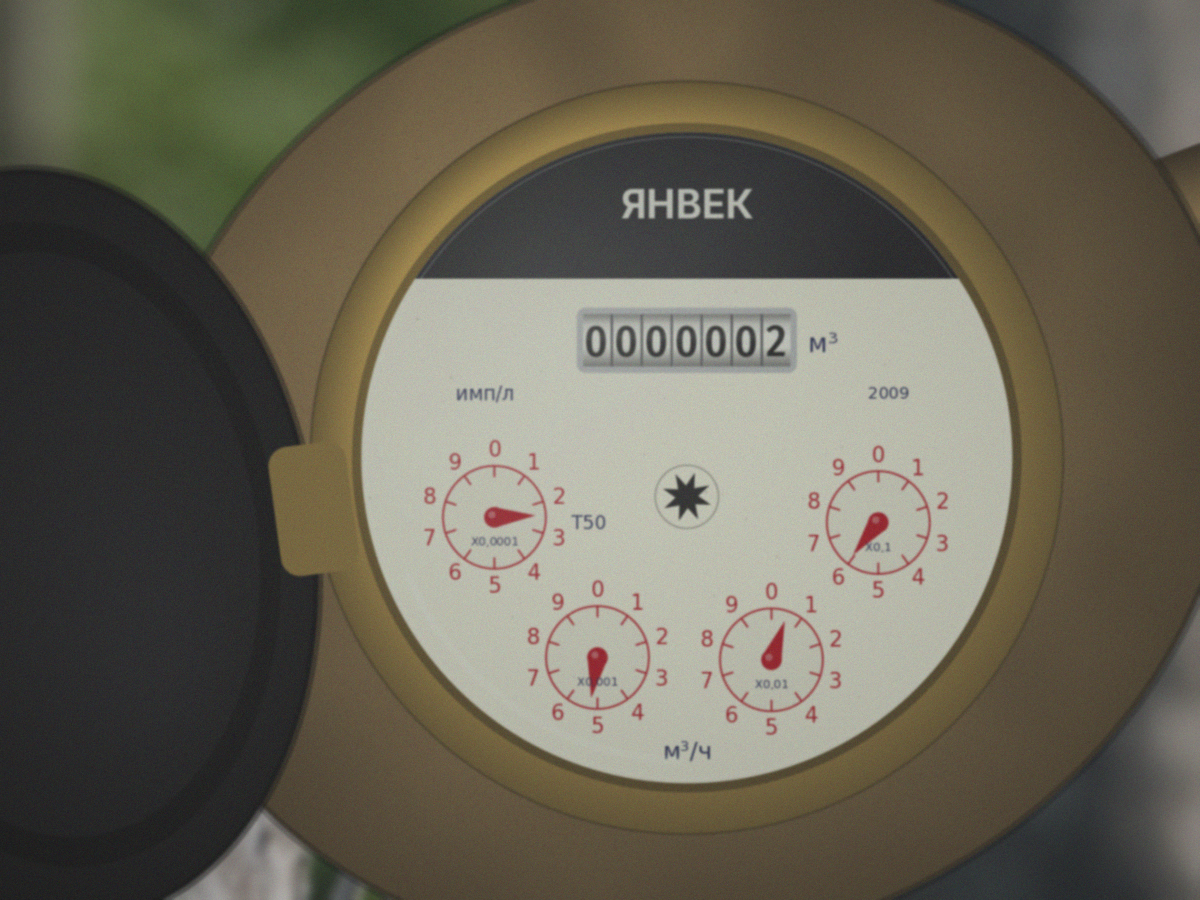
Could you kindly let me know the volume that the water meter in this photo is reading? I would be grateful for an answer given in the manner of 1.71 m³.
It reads 2.6052 m³
